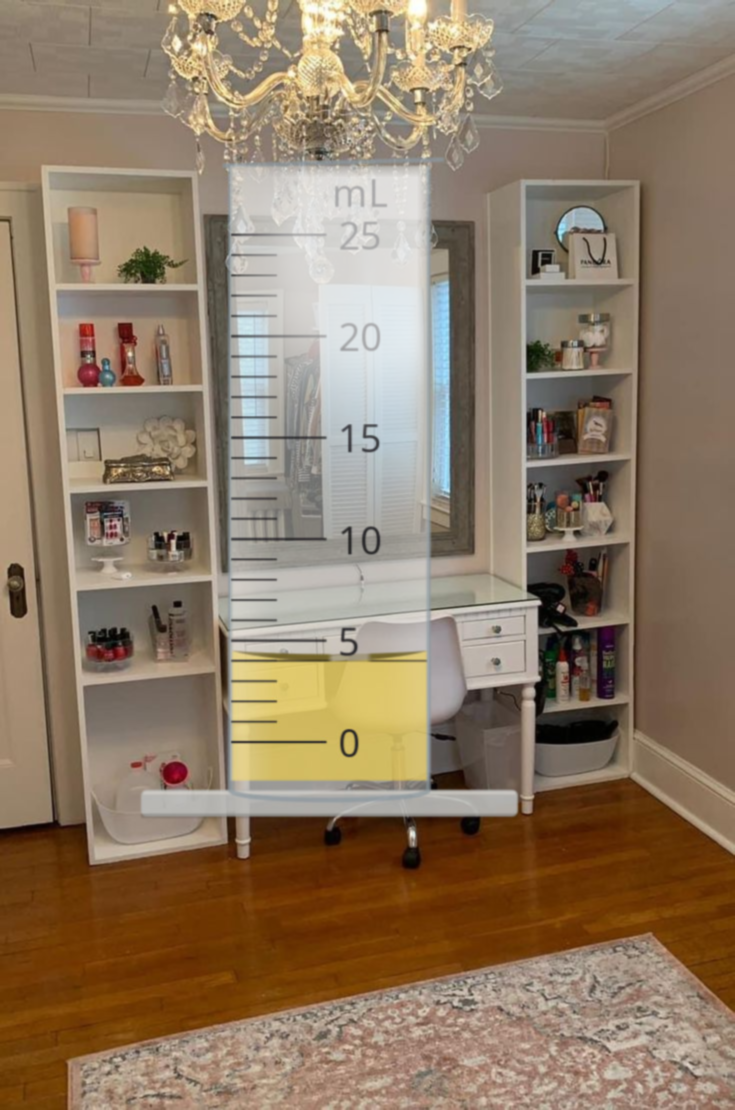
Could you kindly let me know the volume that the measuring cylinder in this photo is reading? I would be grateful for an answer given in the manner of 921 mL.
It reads 4 mL
